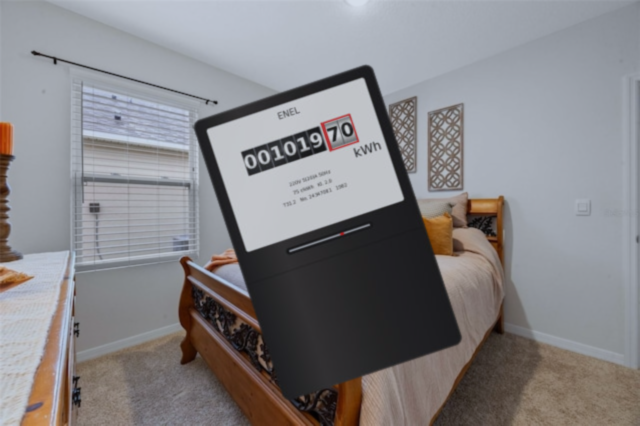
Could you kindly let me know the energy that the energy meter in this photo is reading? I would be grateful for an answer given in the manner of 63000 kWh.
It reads 1019.70 kWh
